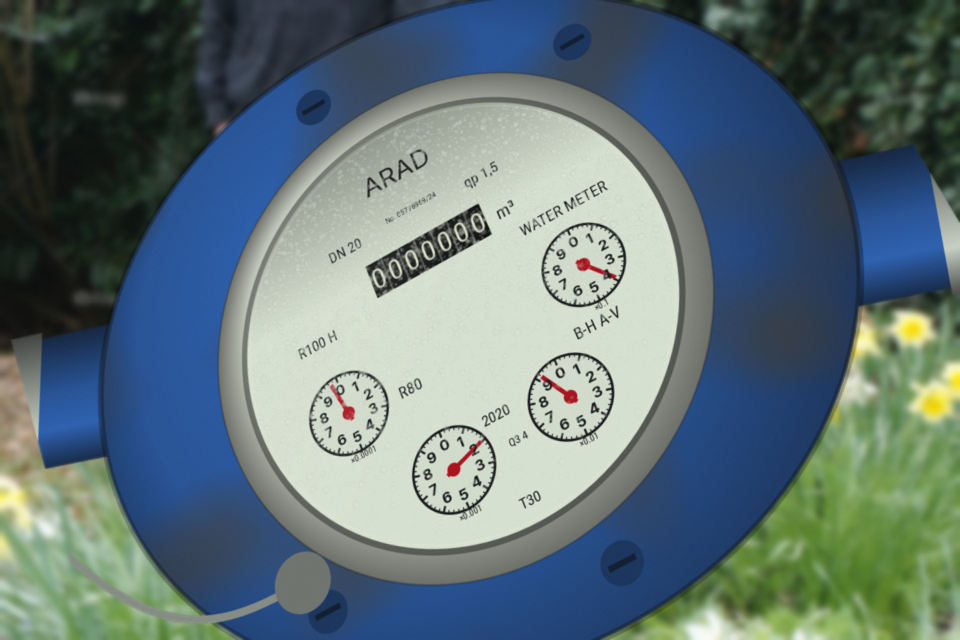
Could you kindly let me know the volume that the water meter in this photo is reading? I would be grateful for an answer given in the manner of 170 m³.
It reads 0.3919 m³
